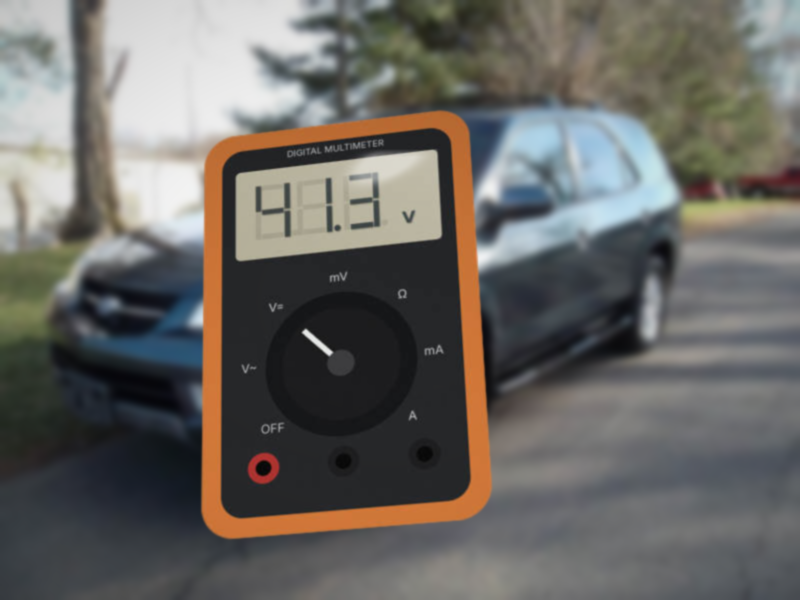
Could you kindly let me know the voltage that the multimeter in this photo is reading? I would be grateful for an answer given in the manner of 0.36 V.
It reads 41.3 V
